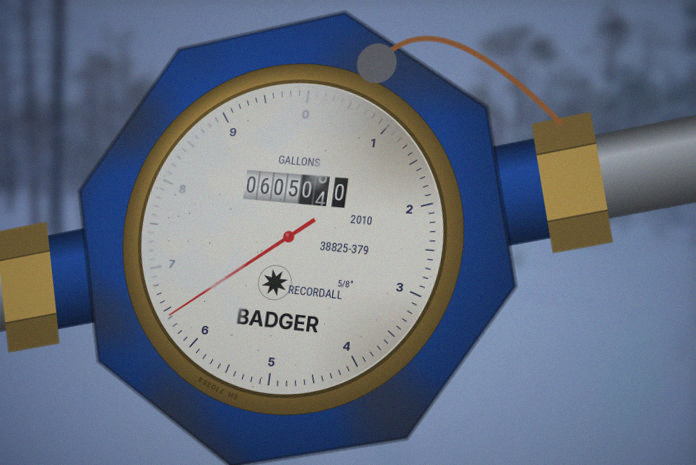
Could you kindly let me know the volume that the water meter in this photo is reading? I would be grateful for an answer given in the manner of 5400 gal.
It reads 605036.4 gal
